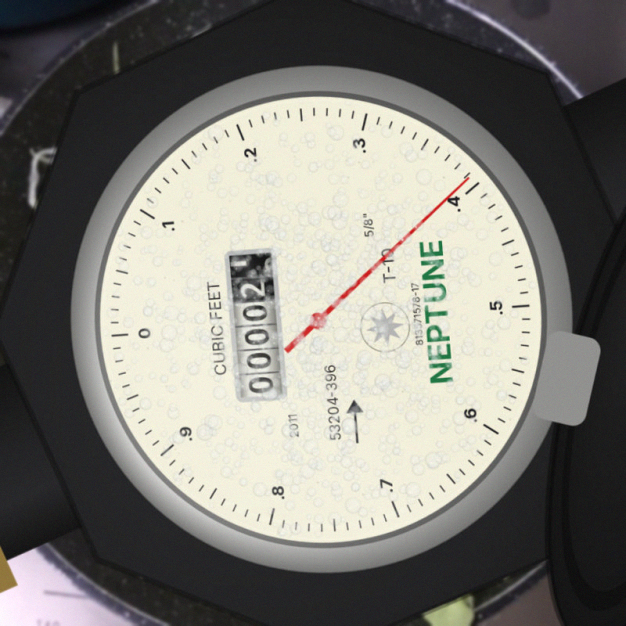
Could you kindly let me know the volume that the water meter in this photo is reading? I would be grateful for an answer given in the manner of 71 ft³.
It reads 21.39 ft³
